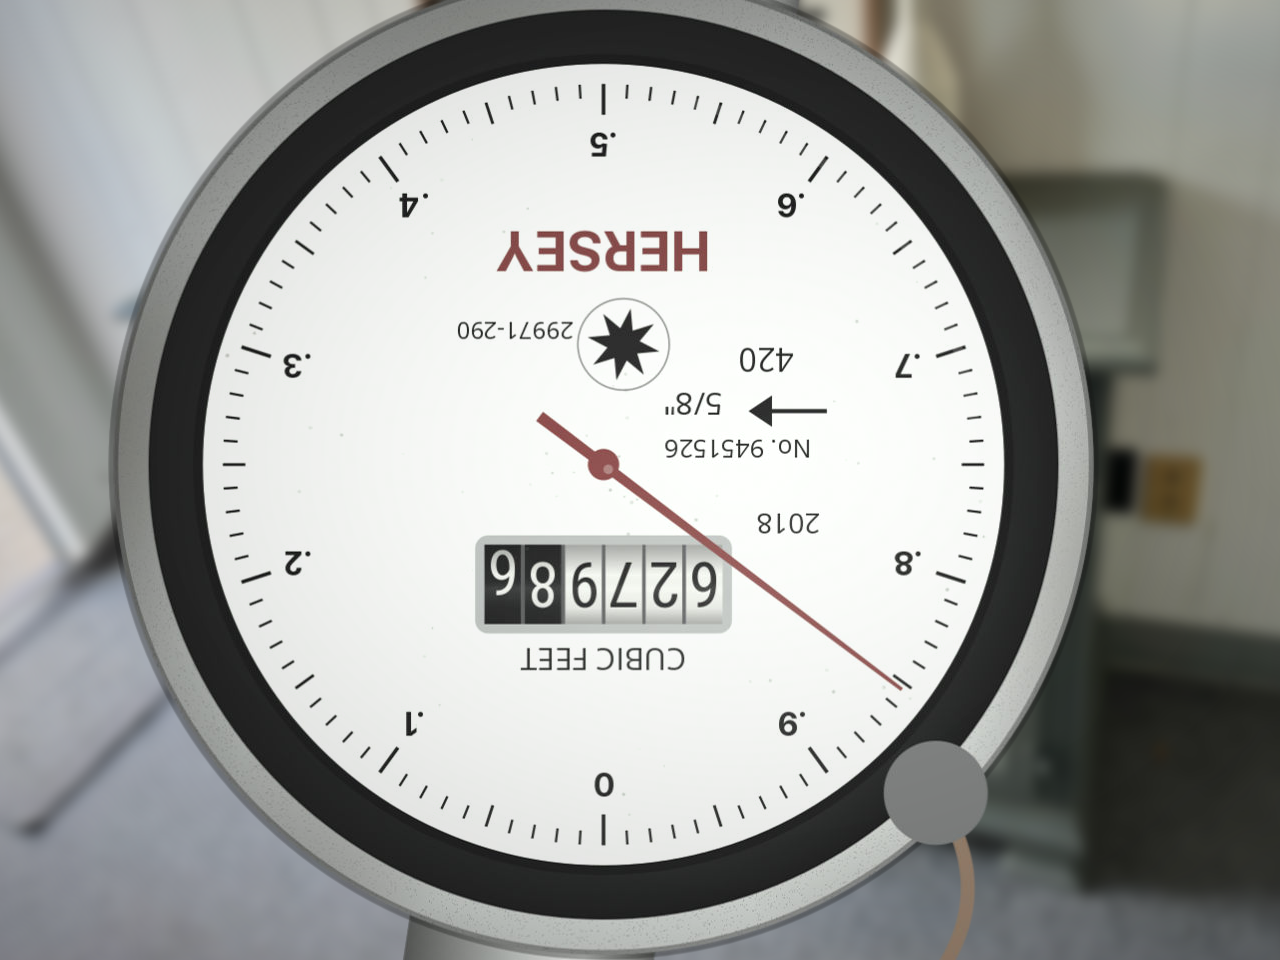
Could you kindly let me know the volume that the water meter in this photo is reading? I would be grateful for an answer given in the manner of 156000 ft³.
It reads 627985.85 ft³
